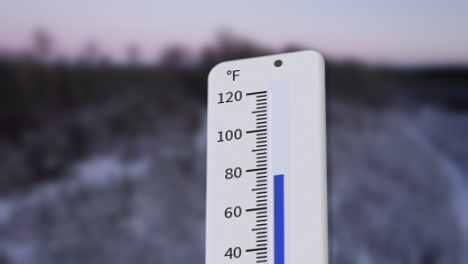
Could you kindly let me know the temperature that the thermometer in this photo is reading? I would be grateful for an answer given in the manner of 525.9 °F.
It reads 76 °F
